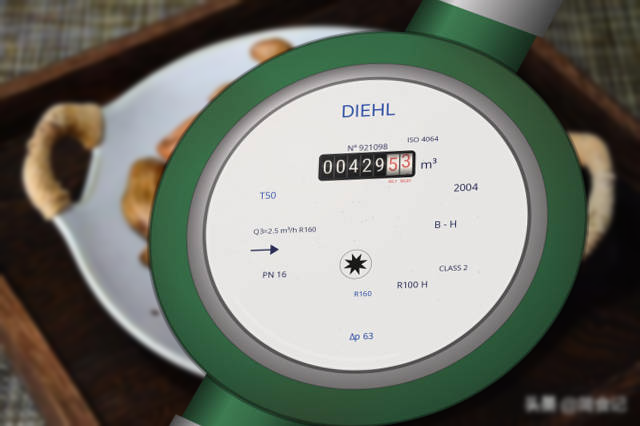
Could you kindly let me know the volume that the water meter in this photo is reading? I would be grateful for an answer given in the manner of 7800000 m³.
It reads 429.53 m³
